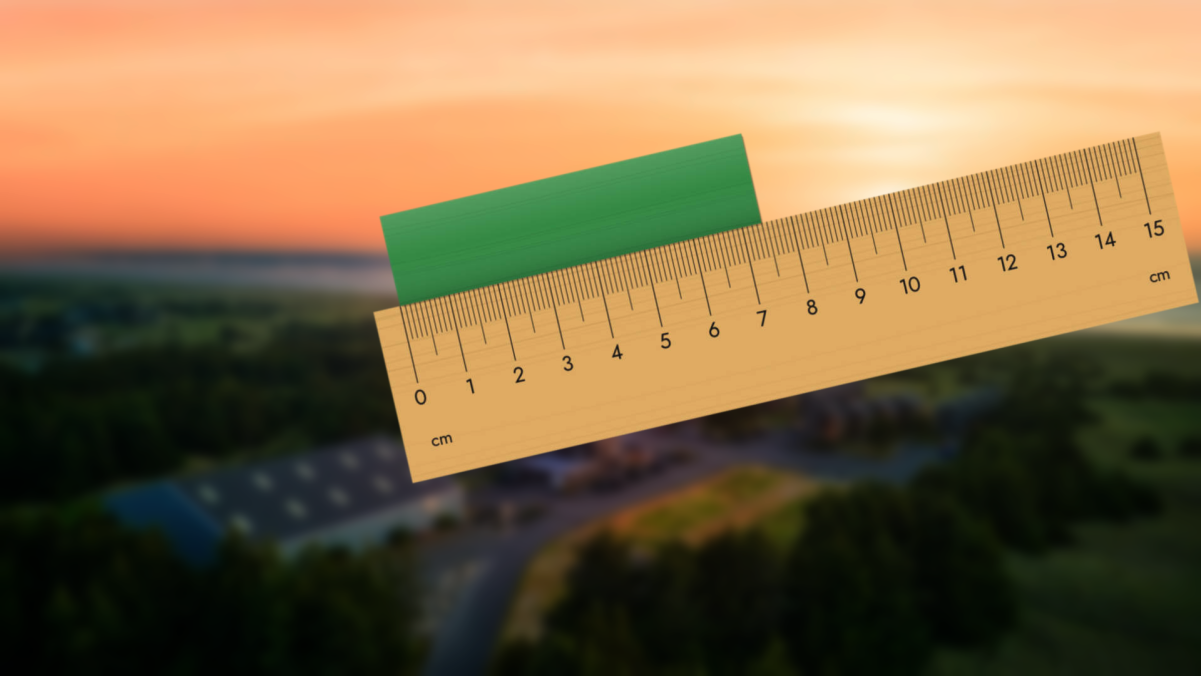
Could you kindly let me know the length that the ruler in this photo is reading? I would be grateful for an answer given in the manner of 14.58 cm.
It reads 7.4 cm
